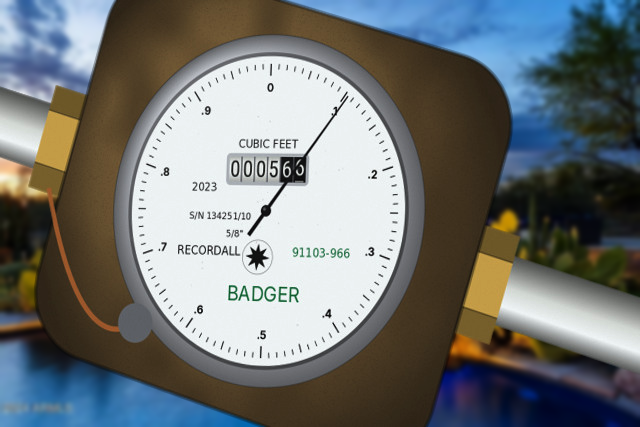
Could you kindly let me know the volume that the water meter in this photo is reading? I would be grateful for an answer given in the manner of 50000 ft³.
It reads 566.10 ft³
